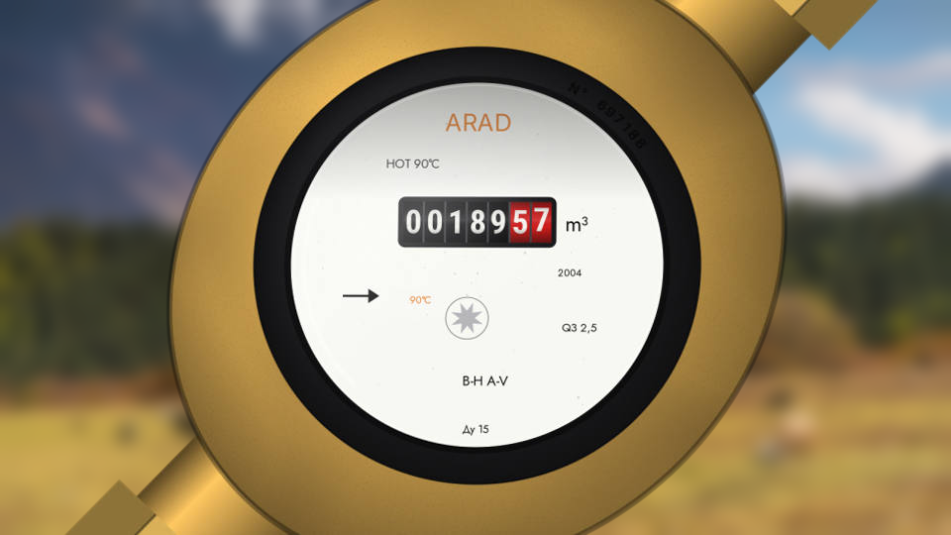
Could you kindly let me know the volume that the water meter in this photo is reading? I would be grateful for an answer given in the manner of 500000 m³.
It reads 189.57 m³
